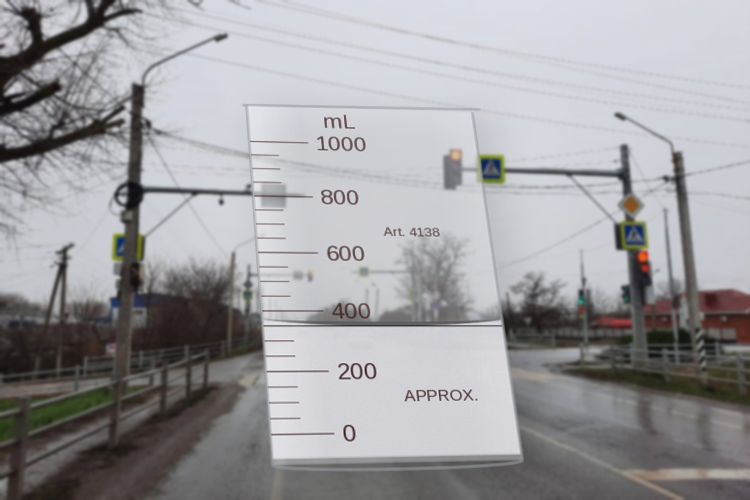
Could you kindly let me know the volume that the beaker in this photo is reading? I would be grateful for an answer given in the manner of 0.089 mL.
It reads 350 mL
